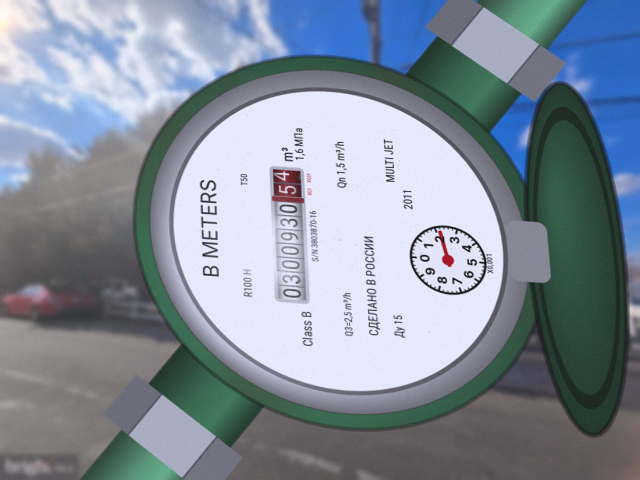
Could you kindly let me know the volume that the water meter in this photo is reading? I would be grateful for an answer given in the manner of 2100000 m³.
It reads 300930.542 m³
